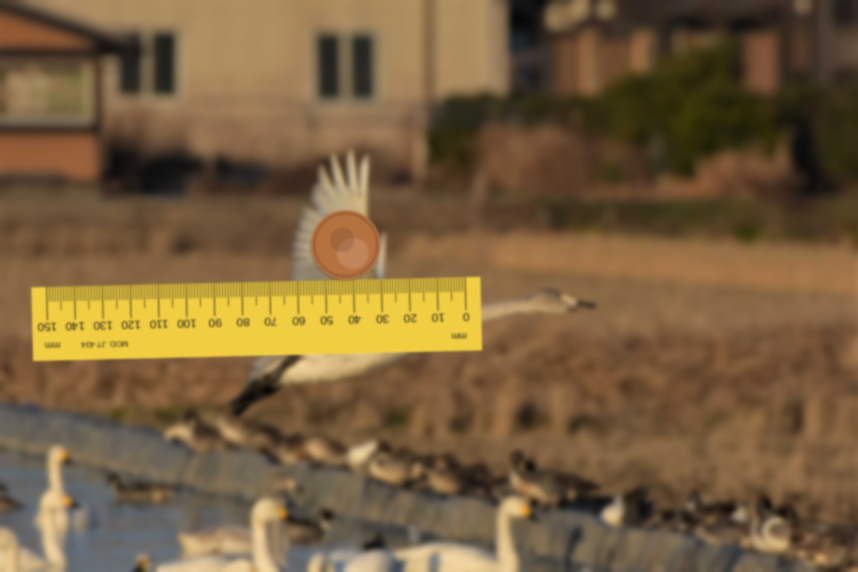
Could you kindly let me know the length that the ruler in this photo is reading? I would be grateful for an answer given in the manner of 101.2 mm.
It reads 25 mm
